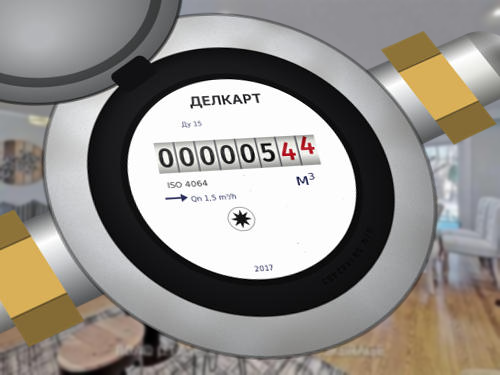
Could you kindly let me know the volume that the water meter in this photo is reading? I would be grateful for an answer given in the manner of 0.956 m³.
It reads 5.44 m³
